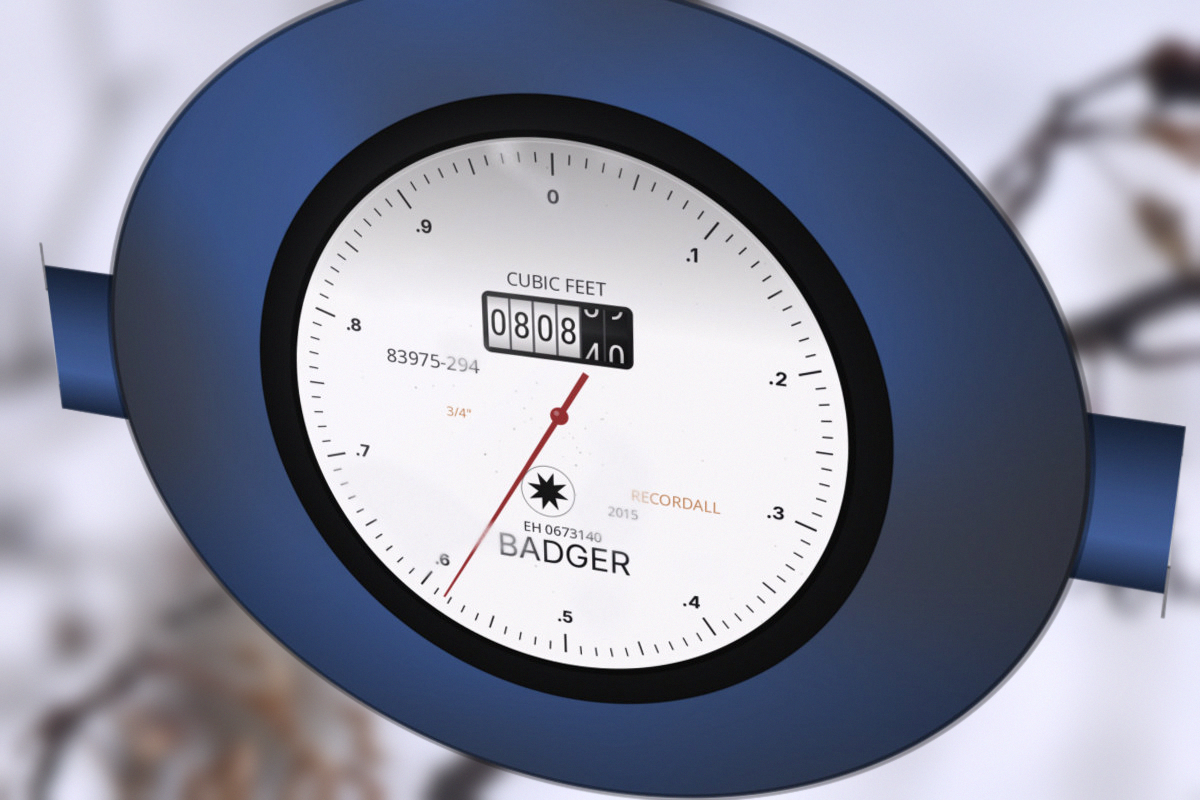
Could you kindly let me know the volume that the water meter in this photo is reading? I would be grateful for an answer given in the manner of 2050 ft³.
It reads 80839.58 ft³
